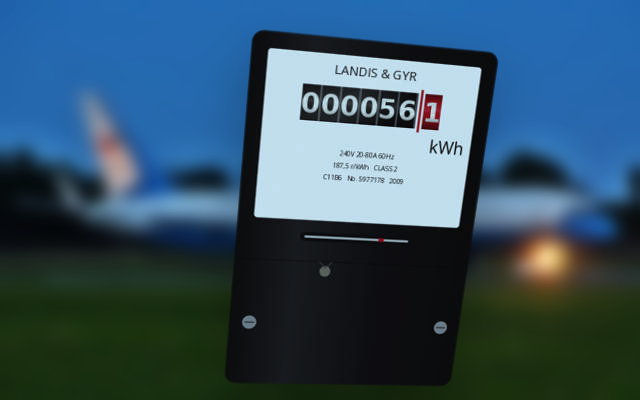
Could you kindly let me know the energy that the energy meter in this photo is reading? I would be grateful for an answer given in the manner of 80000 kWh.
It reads 56.1 kWh
